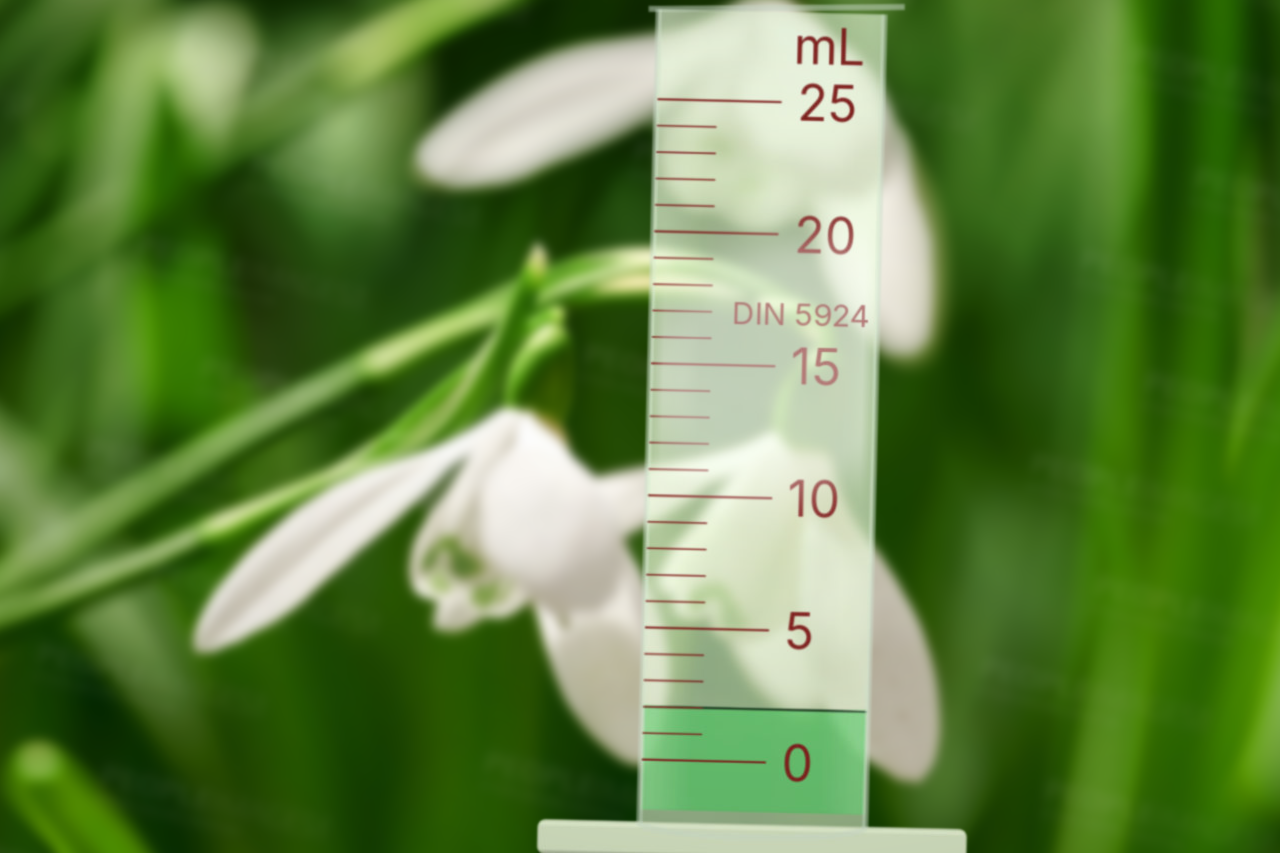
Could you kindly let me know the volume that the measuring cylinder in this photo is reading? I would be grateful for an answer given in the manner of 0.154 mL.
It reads 2 mL
